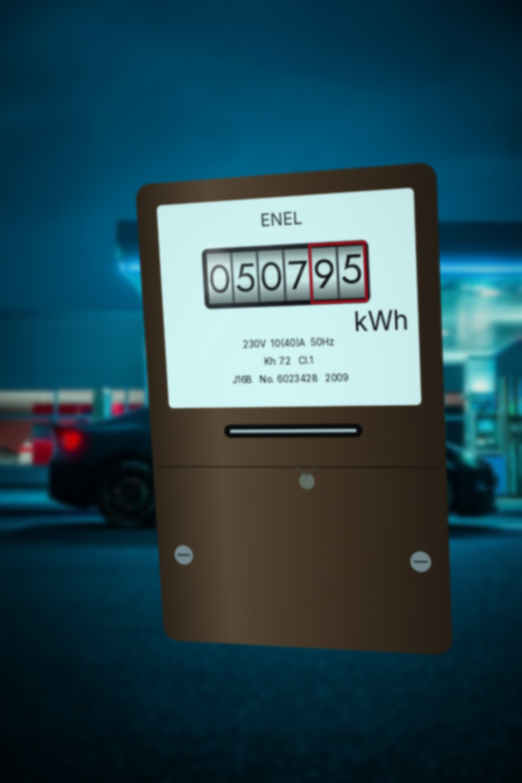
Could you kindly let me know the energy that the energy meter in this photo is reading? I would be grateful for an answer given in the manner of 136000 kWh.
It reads 507.95 kWh
